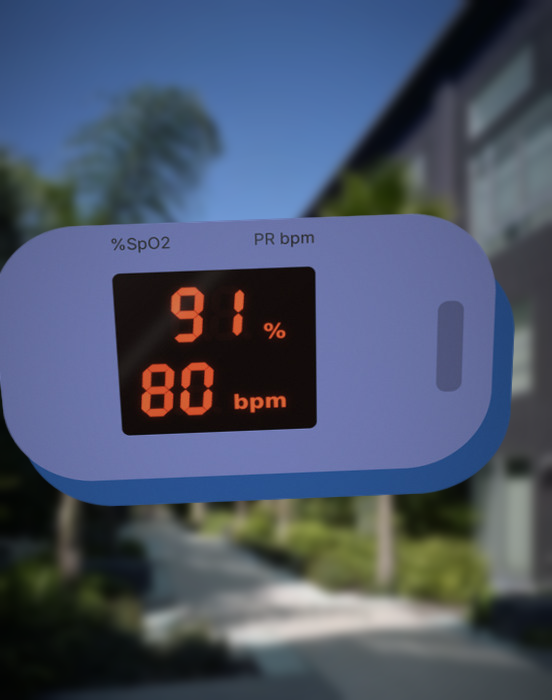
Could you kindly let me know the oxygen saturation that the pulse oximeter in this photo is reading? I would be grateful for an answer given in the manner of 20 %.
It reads 91 %
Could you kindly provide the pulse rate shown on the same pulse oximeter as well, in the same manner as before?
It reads 80 bpm
